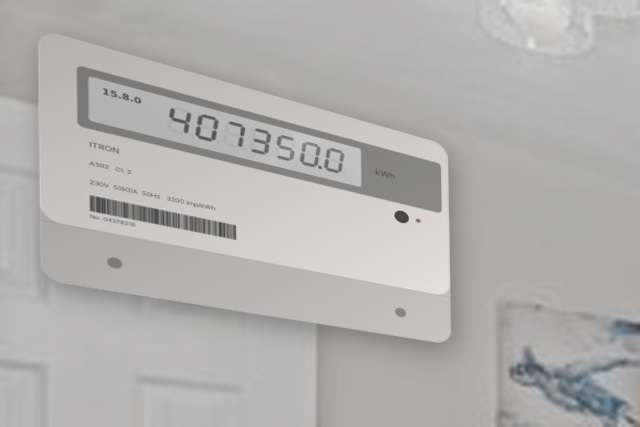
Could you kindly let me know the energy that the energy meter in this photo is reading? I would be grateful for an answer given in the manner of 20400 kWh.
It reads 407350.0 kWh
